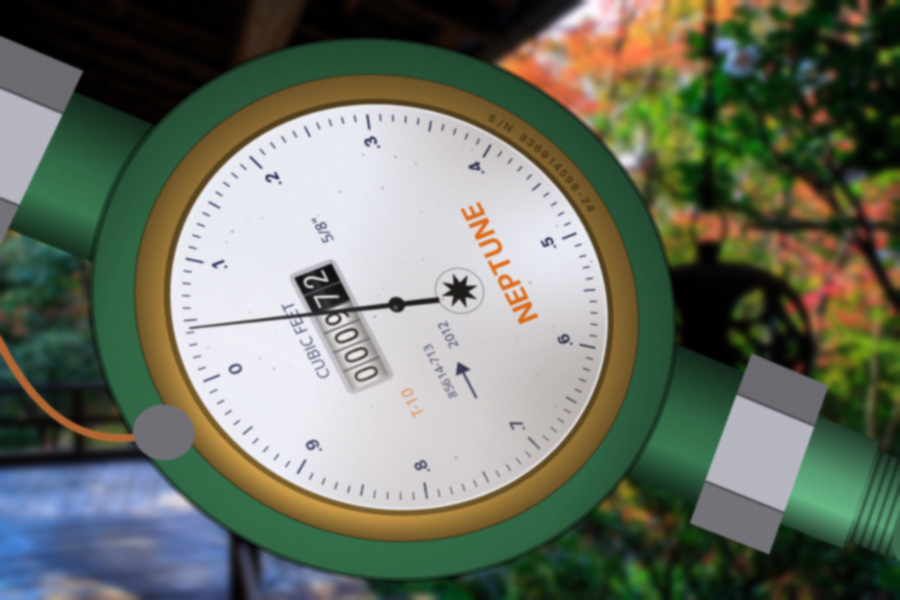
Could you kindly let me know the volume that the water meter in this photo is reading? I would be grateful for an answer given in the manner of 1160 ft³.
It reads 972.04 ft³
